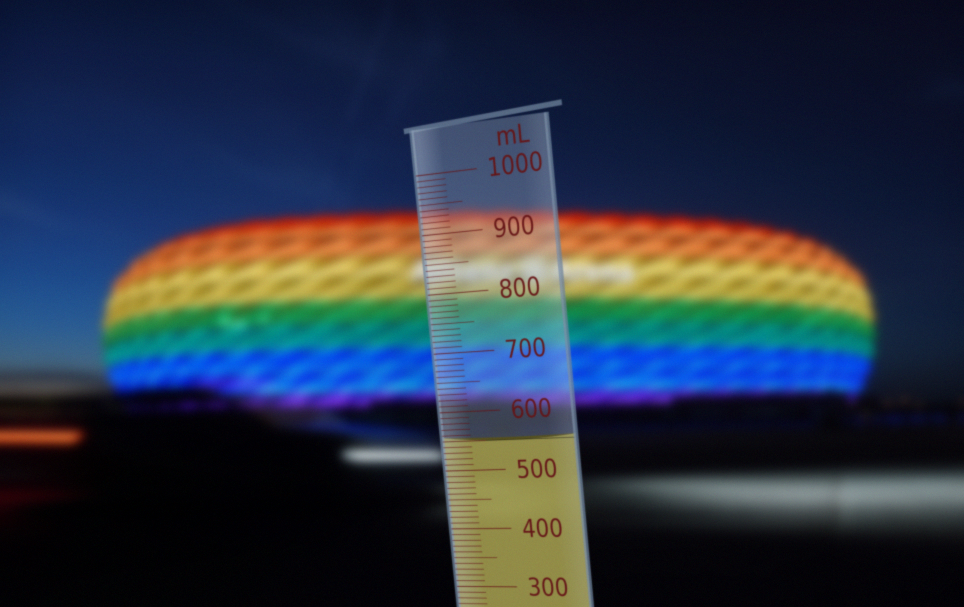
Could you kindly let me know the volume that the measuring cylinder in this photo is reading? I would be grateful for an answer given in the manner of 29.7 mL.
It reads 550 mL
